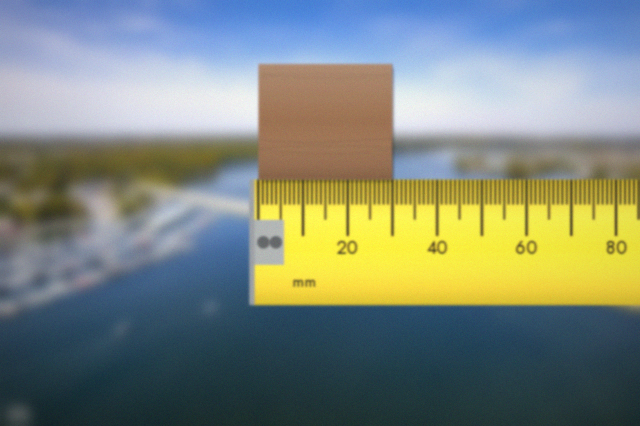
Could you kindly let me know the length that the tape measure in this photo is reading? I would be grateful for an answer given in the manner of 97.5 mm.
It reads 30 mm
